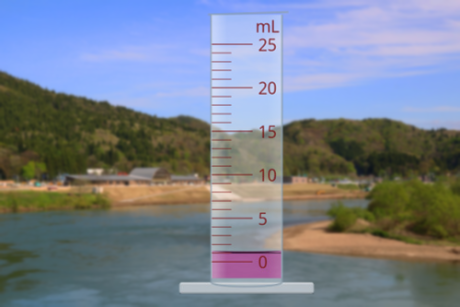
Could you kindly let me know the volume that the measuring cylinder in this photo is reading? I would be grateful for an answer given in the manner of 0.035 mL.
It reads 1 mL
